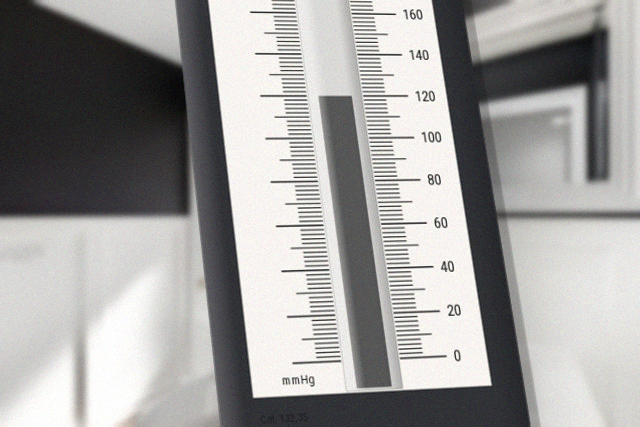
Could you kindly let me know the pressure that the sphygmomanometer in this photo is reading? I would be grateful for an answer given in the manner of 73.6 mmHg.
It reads 120 mmHg
